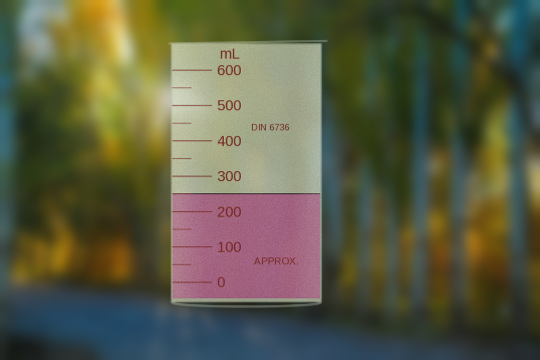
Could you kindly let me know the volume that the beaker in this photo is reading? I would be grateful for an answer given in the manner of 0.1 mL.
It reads 250 mL
